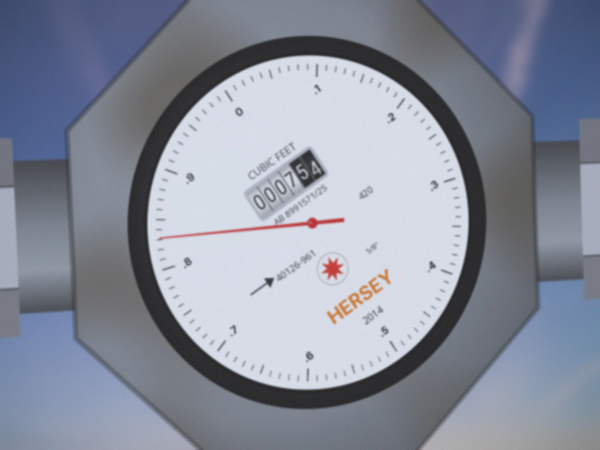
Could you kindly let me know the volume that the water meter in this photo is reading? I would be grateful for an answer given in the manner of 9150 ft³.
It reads 753.83 ft³
